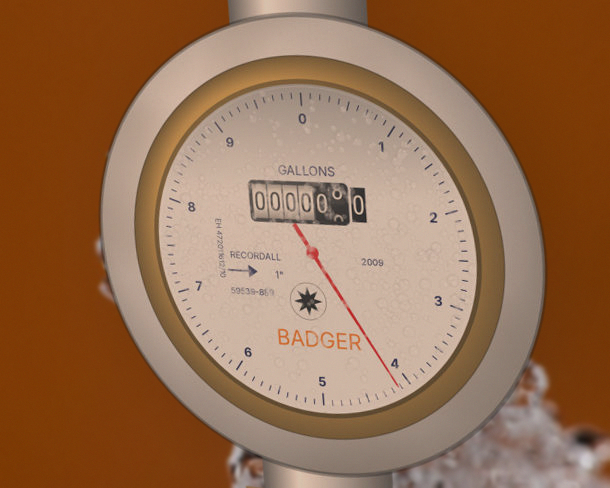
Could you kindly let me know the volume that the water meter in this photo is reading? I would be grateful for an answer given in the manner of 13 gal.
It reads 84.1 gal
